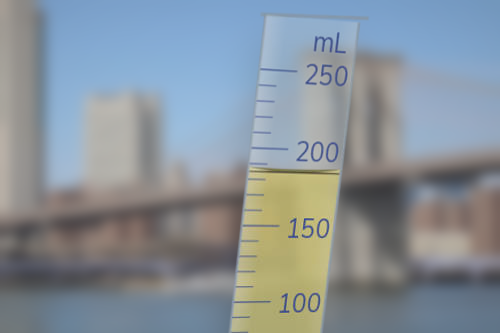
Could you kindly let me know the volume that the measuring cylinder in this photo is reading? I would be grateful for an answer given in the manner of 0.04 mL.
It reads 185 mL
